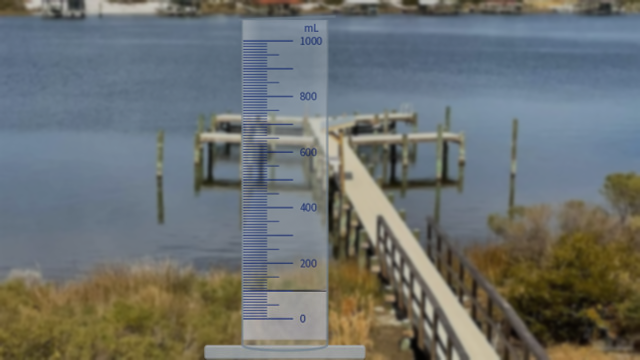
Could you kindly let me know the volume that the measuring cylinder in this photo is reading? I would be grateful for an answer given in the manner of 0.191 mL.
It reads 100 mL
